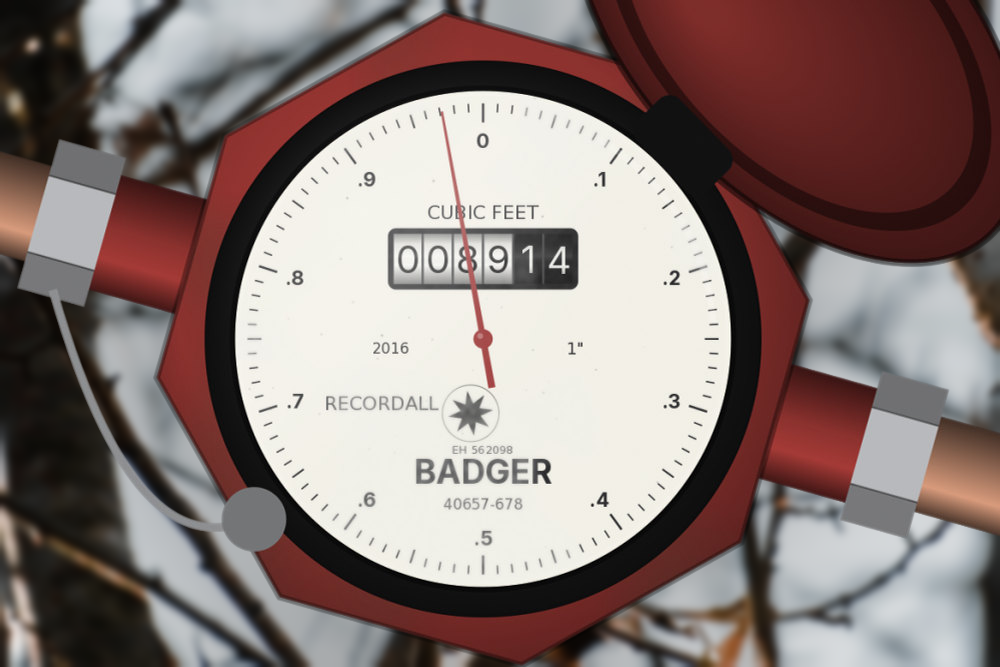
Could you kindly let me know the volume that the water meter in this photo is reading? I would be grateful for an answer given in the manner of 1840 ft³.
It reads 8913.97 ft³
